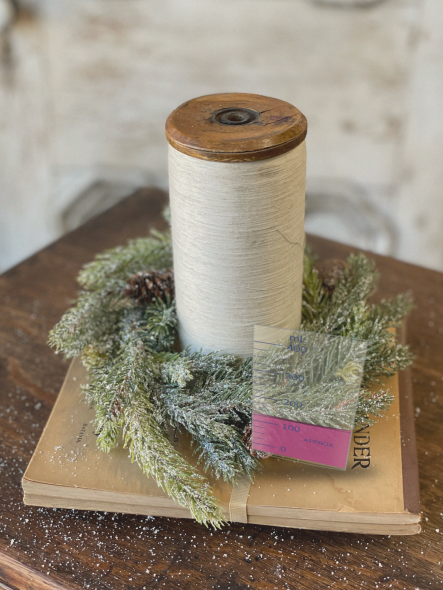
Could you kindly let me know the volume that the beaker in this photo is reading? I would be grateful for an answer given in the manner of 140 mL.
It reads 125 mL
